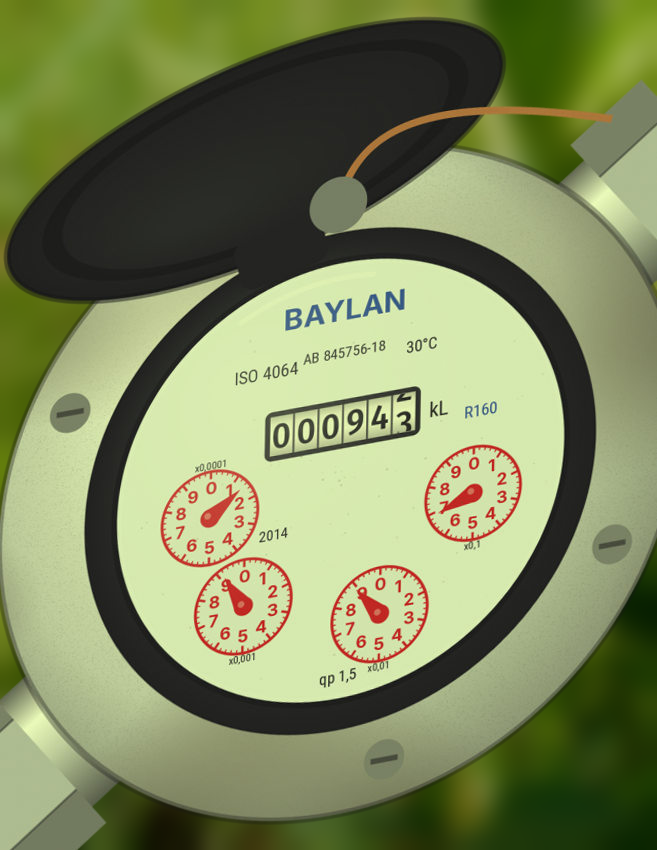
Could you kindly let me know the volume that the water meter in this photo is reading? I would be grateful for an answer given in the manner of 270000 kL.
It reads 942.6891 kL
